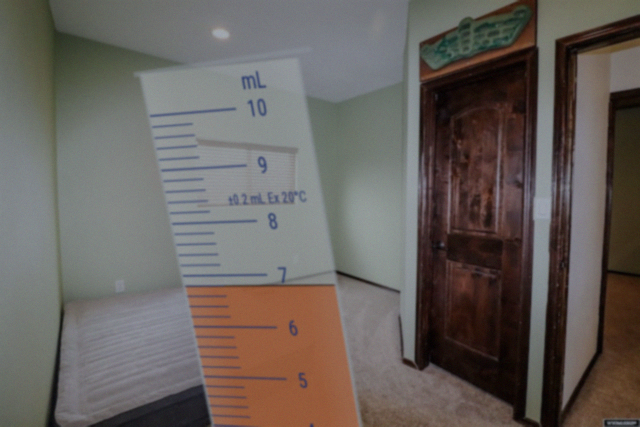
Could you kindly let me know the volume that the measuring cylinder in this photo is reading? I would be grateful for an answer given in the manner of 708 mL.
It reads 6.8 mL
